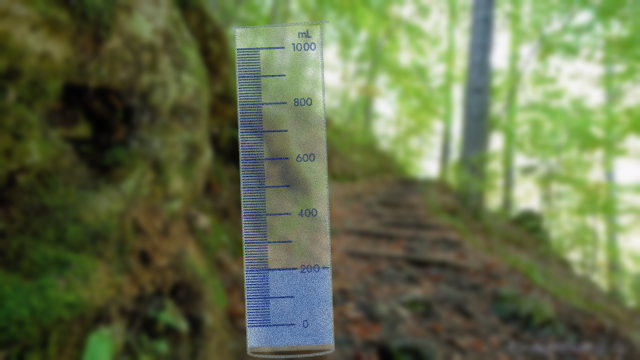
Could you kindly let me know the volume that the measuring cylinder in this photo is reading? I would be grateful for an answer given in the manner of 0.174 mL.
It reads 200 mL
